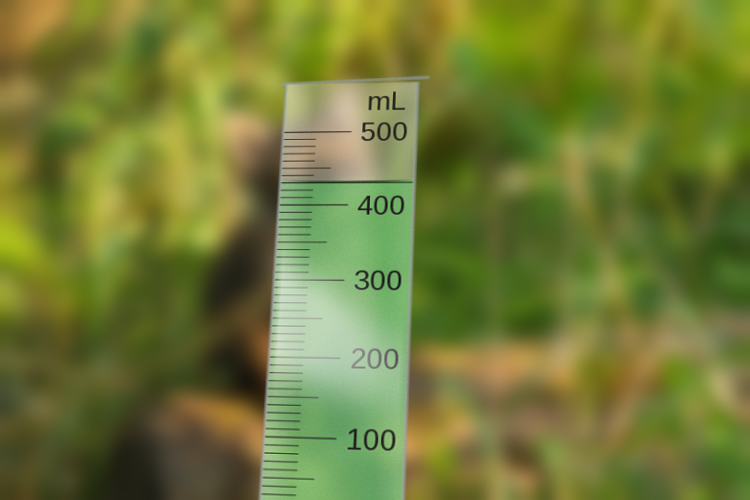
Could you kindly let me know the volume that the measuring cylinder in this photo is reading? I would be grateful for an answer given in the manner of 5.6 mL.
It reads 430 mL
